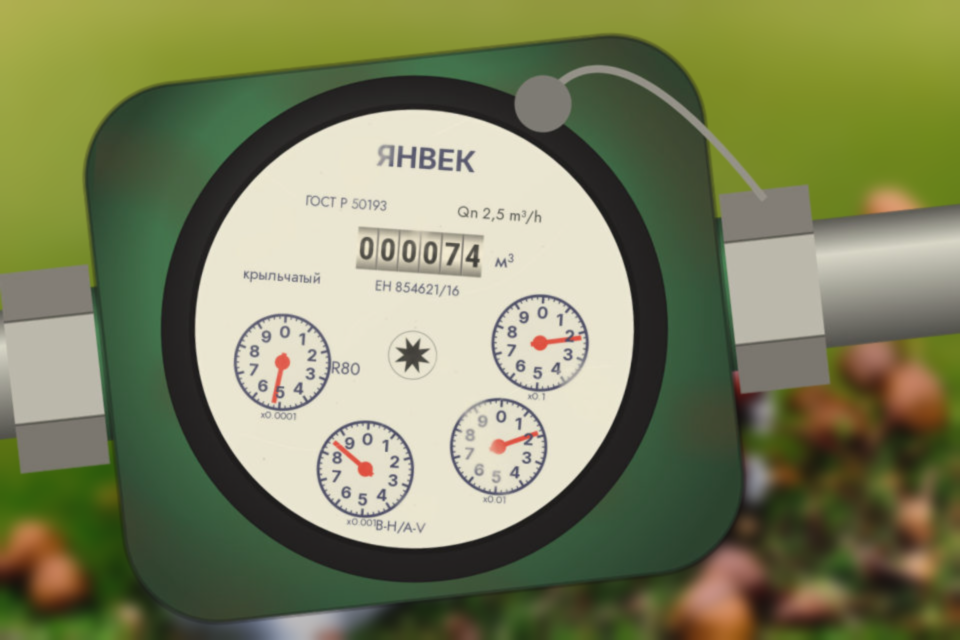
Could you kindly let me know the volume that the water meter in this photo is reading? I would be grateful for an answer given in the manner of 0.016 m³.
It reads 74.2185 m³
